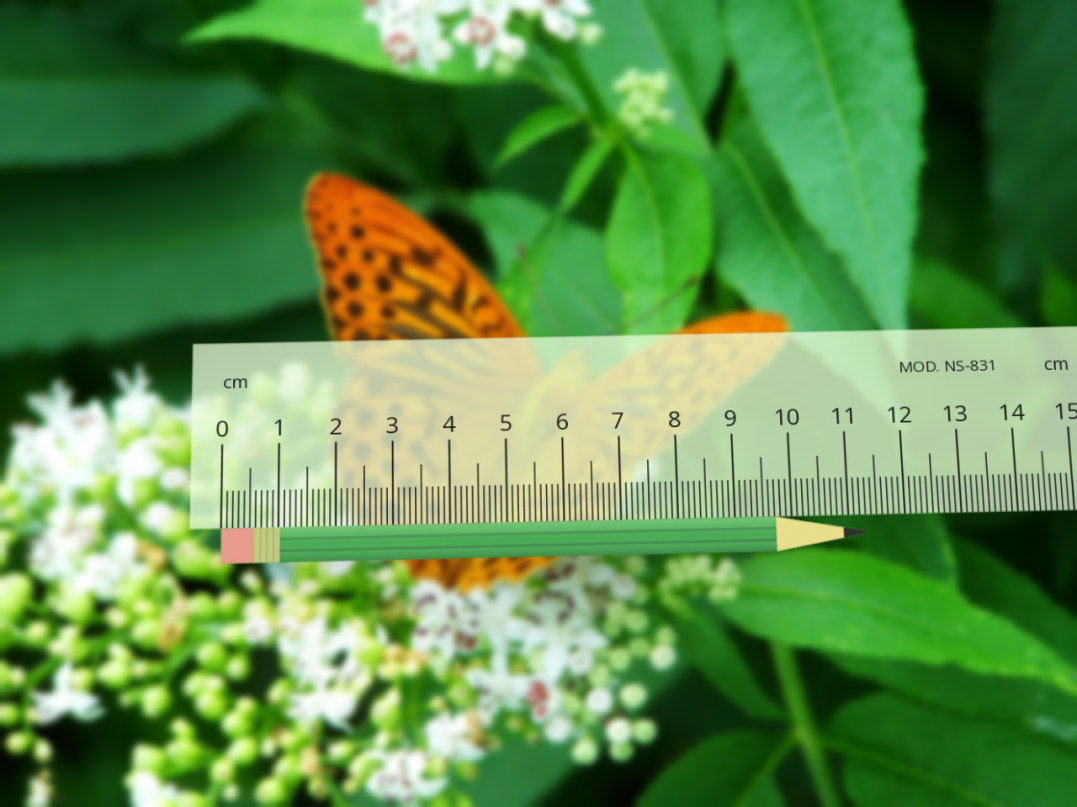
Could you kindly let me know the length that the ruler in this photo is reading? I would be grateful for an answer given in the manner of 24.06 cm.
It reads 11.3 cm
